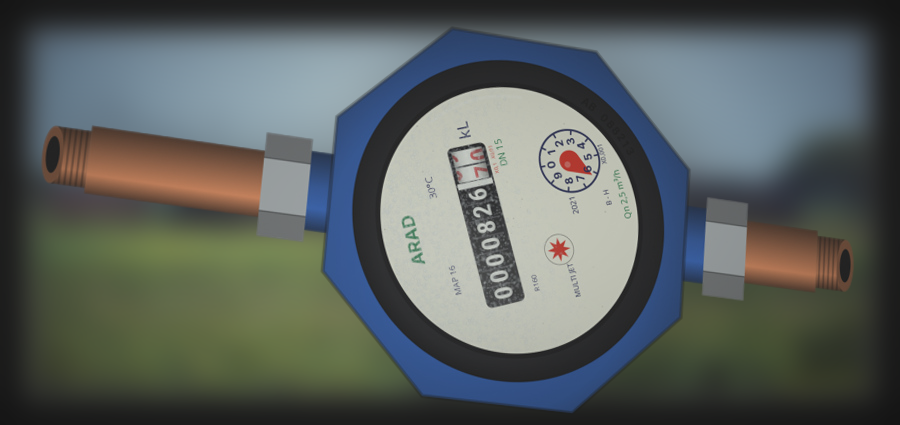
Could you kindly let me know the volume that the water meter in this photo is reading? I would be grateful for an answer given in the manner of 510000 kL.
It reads 826.696 kL
